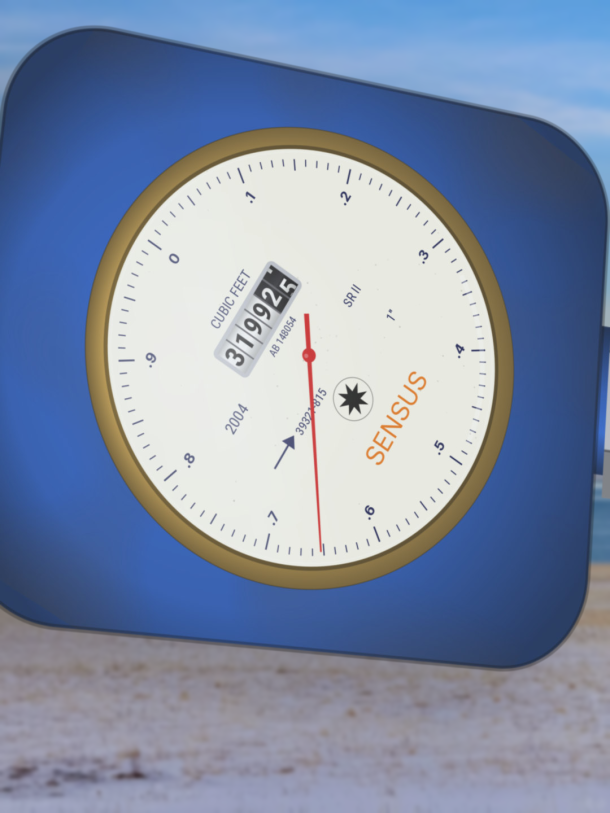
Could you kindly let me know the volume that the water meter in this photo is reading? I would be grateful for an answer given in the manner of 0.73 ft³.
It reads 319924.65 ft³
